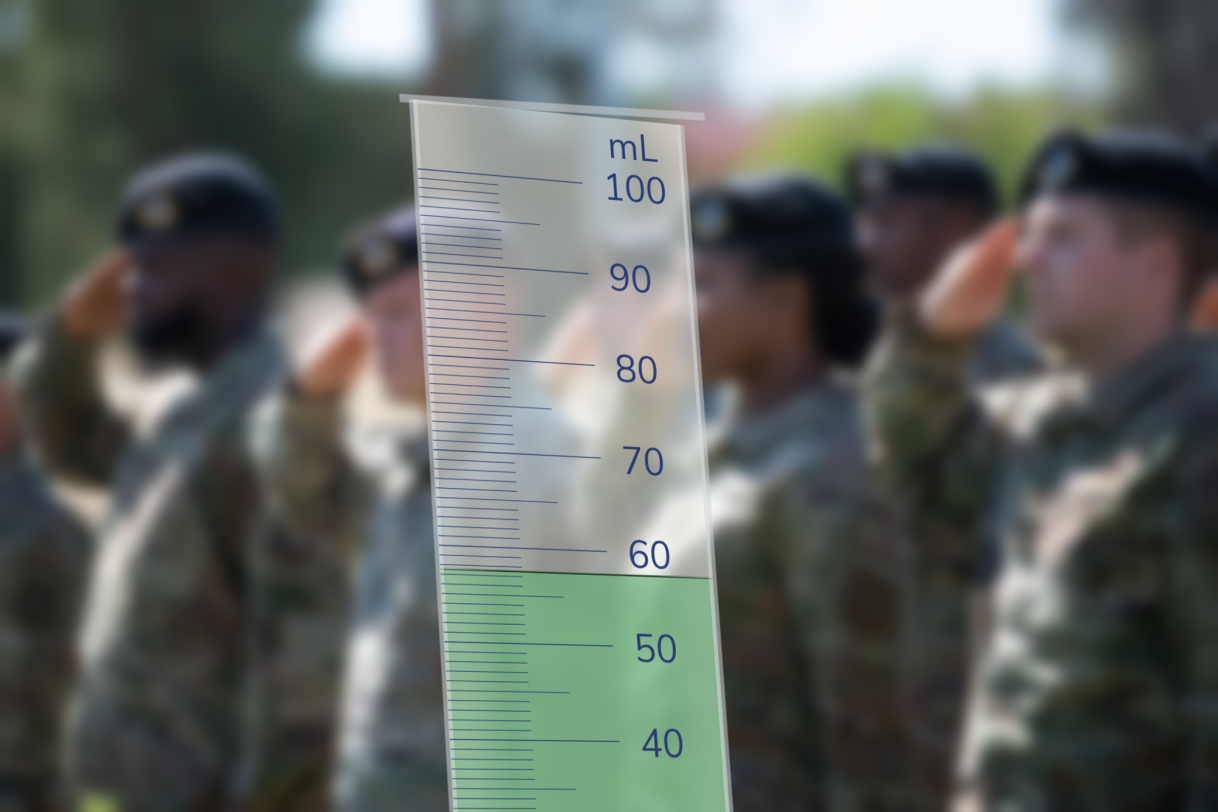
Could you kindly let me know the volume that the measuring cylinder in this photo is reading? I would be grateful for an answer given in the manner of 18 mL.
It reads 57.5 mL
